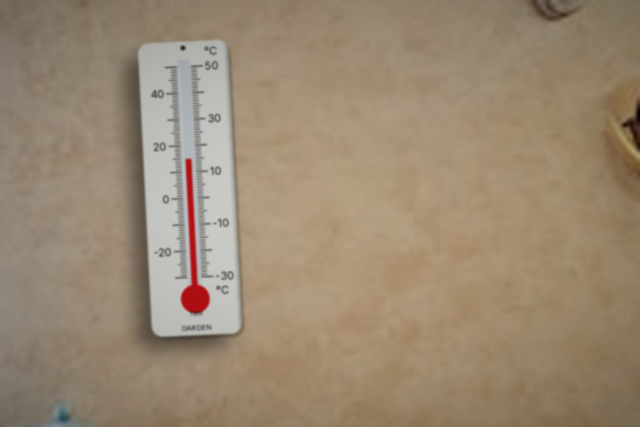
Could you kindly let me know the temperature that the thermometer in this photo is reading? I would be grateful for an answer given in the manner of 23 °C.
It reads 15 °C
